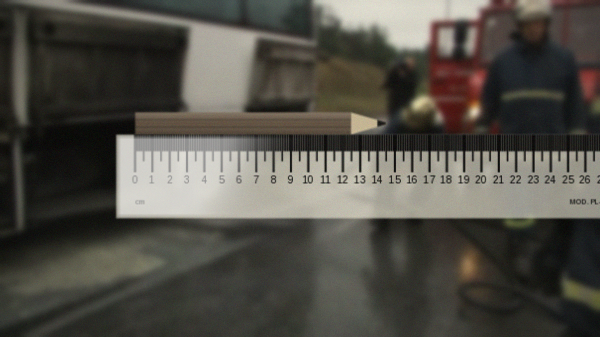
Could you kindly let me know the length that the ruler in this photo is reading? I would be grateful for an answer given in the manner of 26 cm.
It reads 14.5 cm
